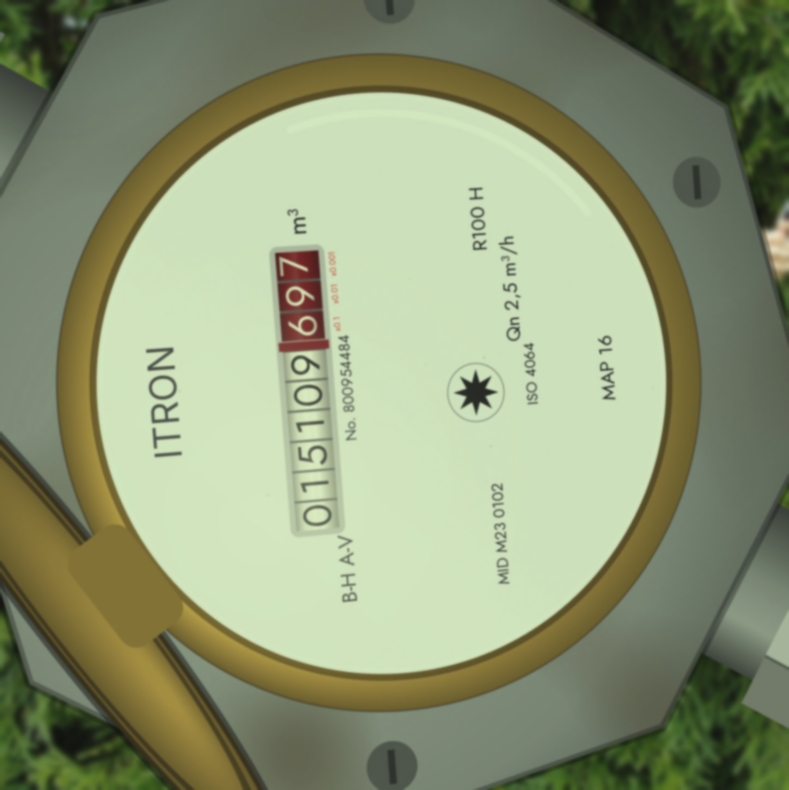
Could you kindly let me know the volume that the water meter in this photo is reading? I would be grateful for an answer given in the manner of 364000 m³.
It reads 15109.697 m³
